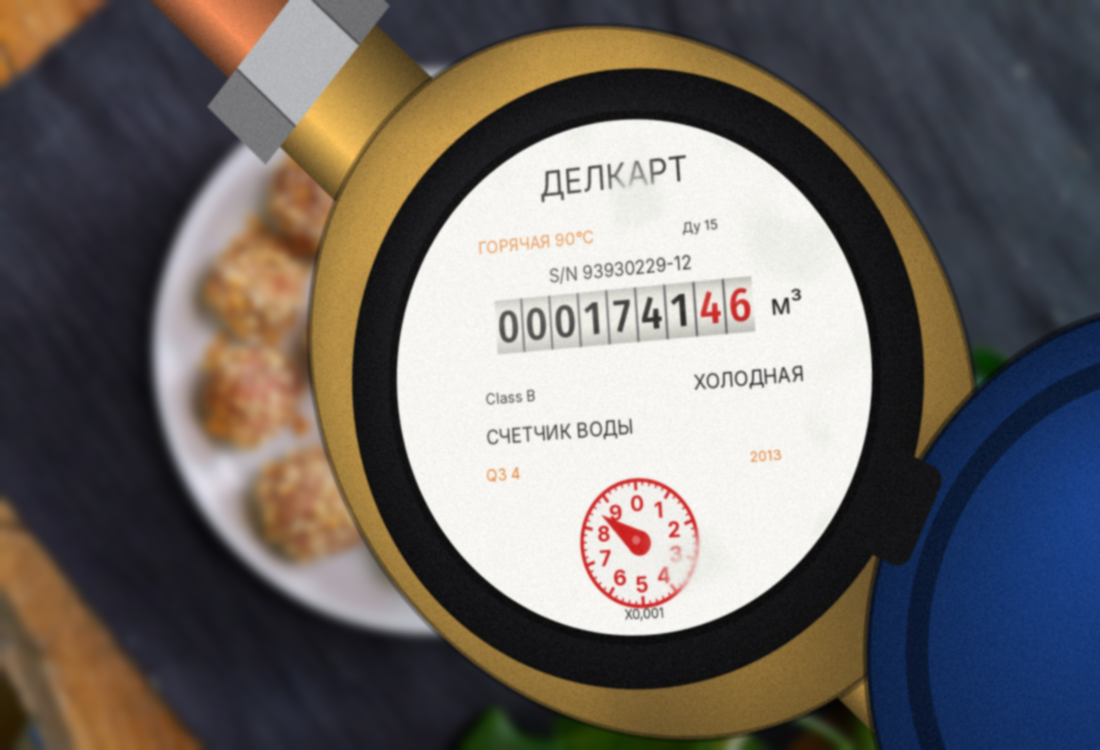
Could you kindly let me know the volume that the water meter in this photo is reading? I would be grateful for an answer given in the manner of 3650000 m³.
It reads 1741.468 m³
